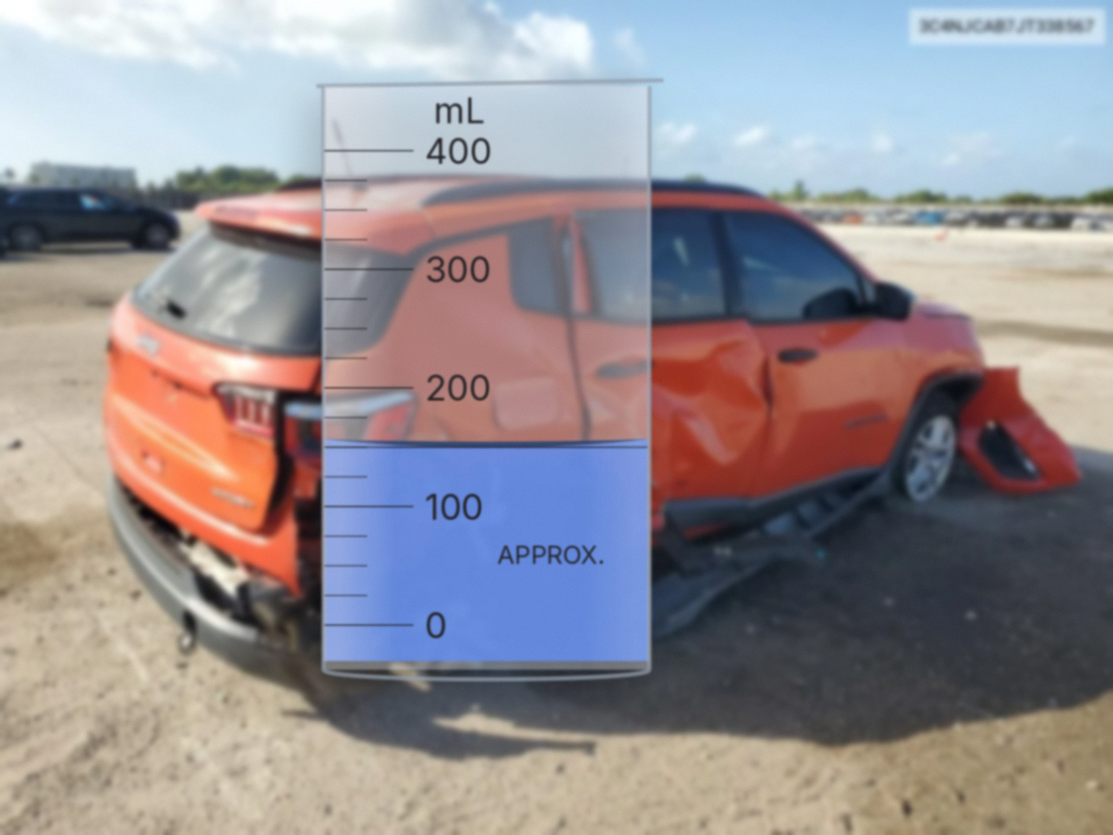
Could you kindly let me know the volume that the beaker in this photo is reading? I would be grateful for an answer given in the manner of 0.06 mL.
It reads 150 mL
